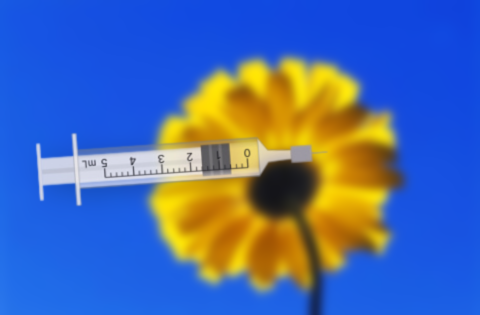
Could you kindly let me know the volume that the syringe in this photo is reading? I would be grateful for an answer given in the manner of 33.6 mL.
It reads 0.6 mL
